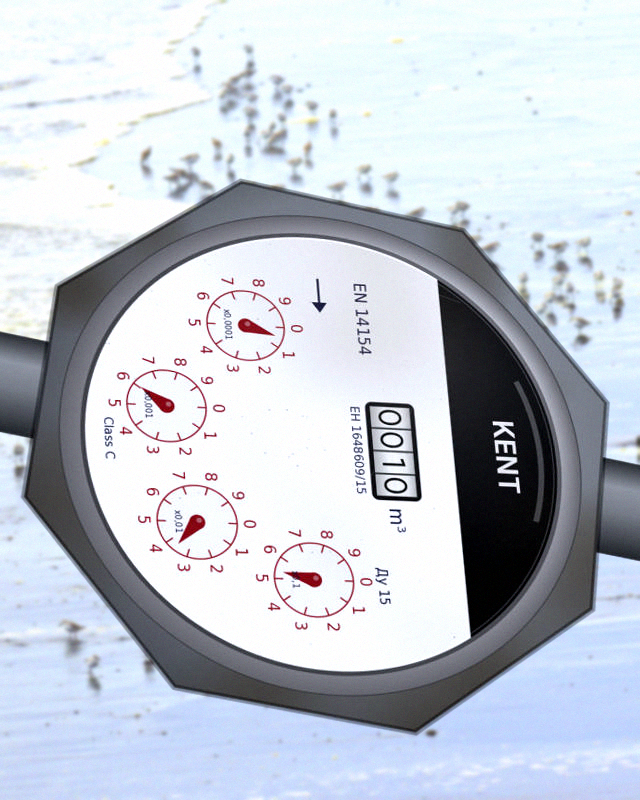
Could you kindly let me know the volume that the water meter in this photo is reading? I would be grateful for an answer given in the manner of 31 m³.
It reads 10.5360 m³
